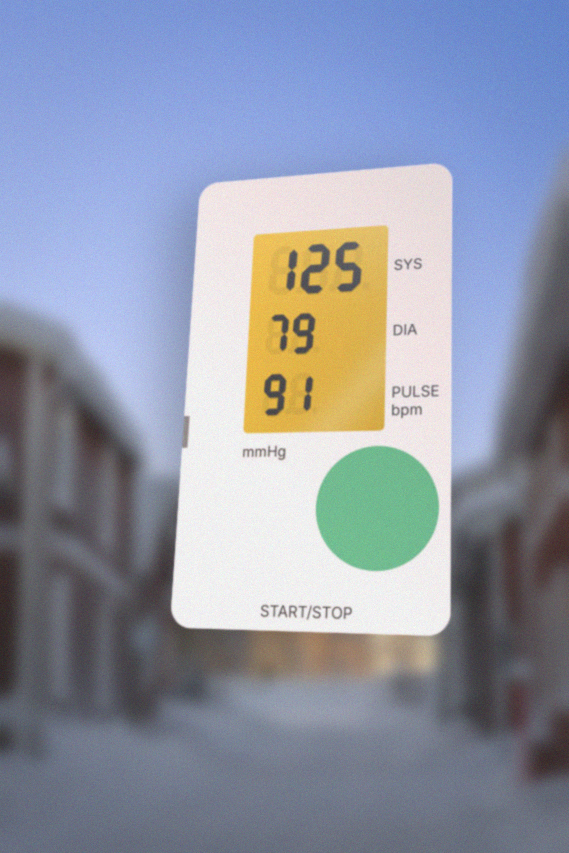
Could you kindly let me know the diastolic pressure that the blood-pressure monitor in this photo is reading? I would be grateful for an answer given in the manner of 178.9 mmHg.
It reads 79 mmHg
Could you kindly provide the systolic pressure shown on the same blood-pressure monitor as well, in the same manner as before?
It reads 125 mmHg
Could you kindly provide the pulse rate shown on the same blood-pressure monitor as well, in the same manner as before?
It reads 91 bpm
